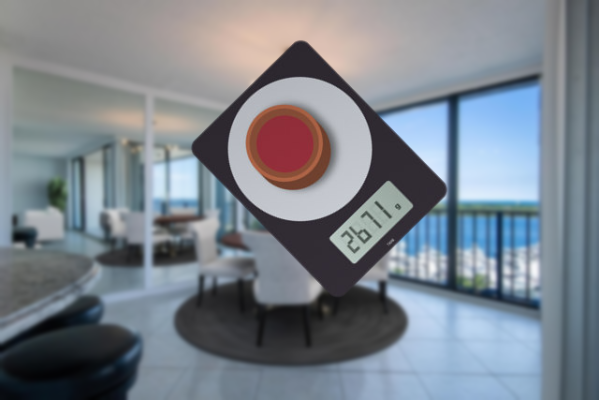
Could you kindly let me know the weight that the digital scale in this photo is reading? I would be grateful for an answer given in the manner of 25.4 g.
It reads 2671 g
